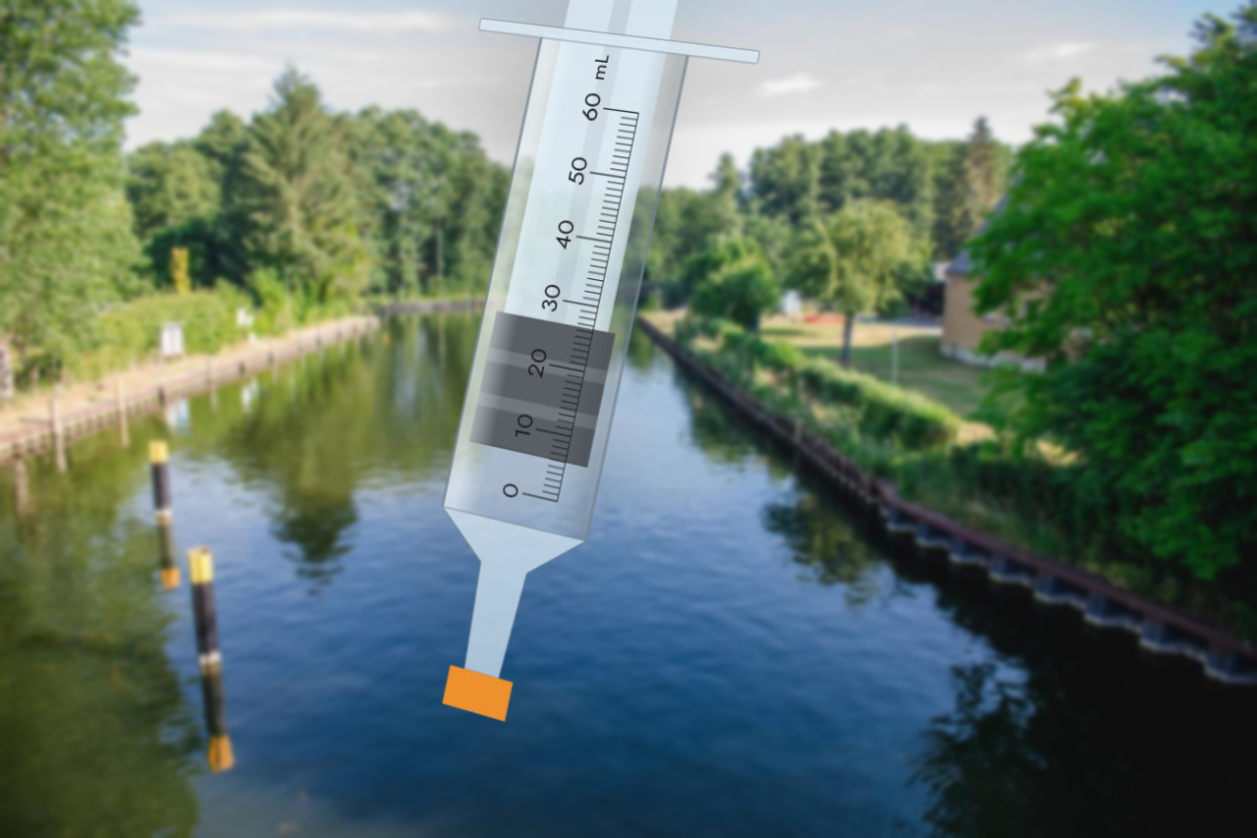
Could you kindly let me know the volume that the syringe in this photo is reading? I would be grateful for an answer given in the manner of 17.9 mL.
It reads 6 mL
